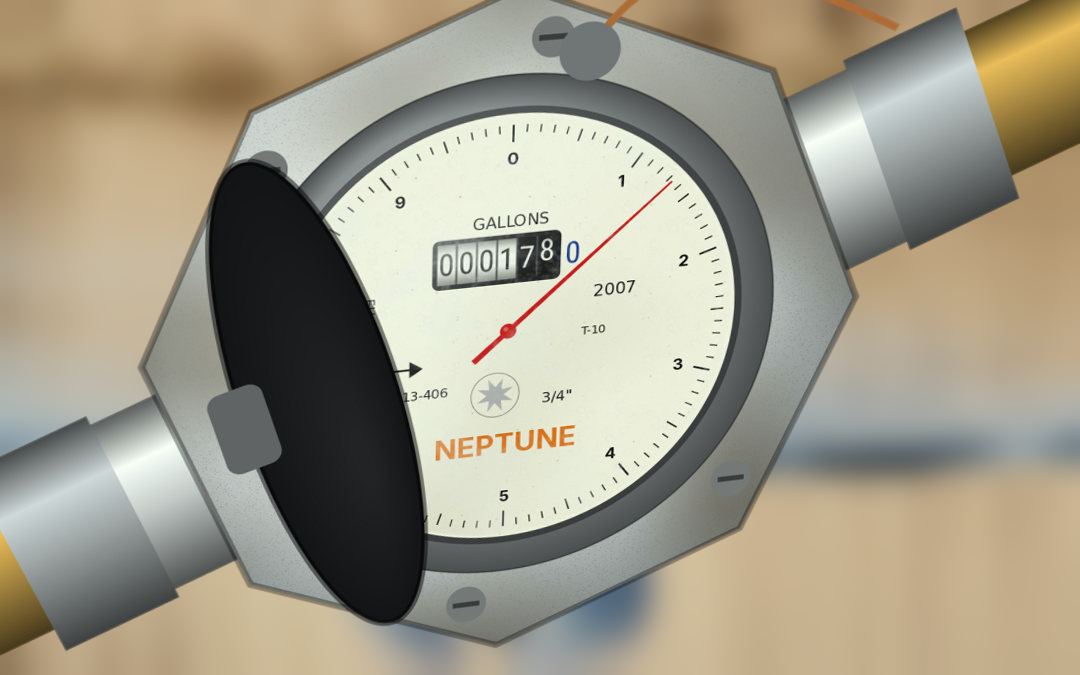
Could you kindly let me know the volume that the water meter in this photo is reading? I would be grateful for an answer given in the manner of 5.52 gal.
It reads 1781.3 gal
